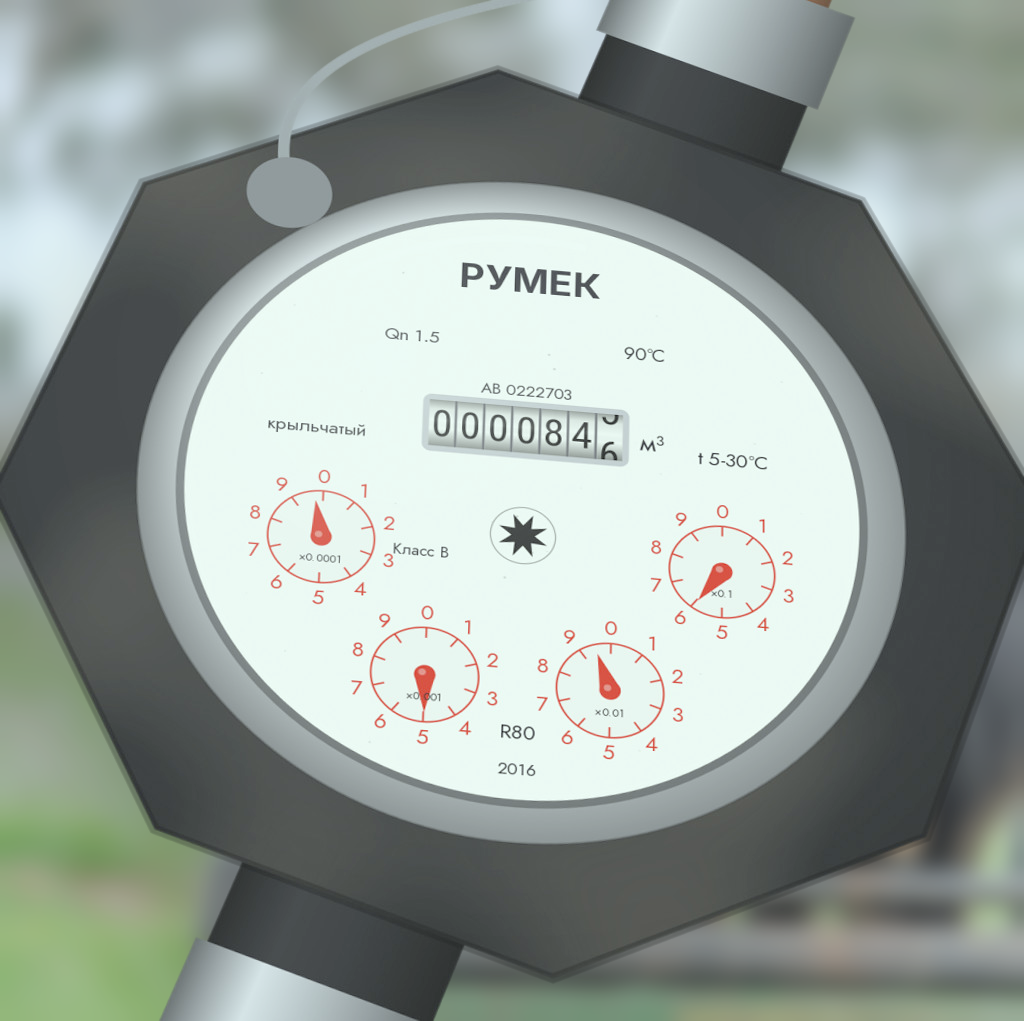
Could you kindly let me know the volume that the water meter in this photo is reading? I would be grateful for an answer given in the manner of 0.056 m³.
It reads 845.5949 m³
